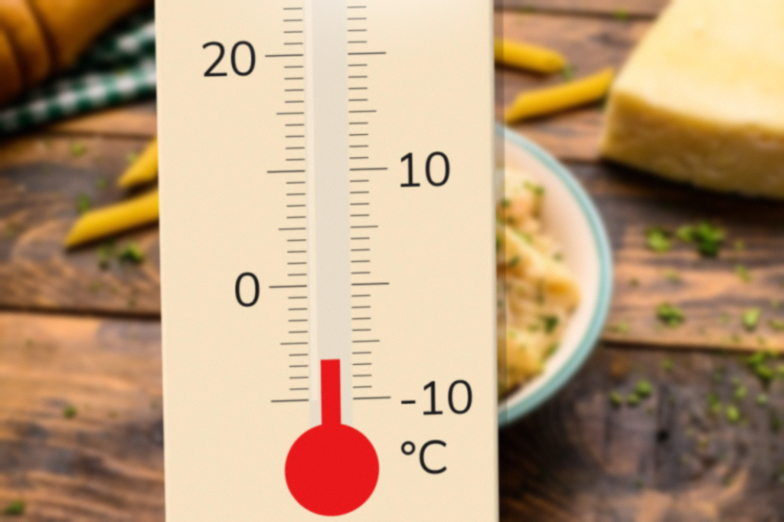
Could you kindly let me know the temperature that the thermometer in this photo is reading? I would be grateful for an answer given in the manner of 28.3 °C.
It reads -6.5 °C
